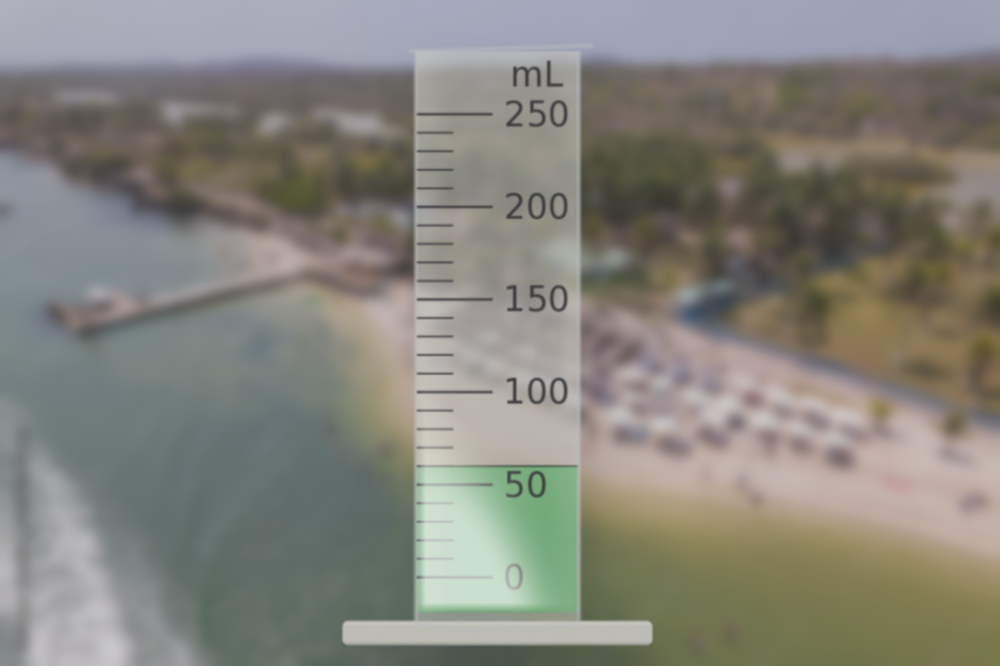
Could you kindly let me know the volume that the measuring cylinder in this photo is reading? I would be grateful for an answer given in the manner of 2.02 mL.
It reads 60 mL
